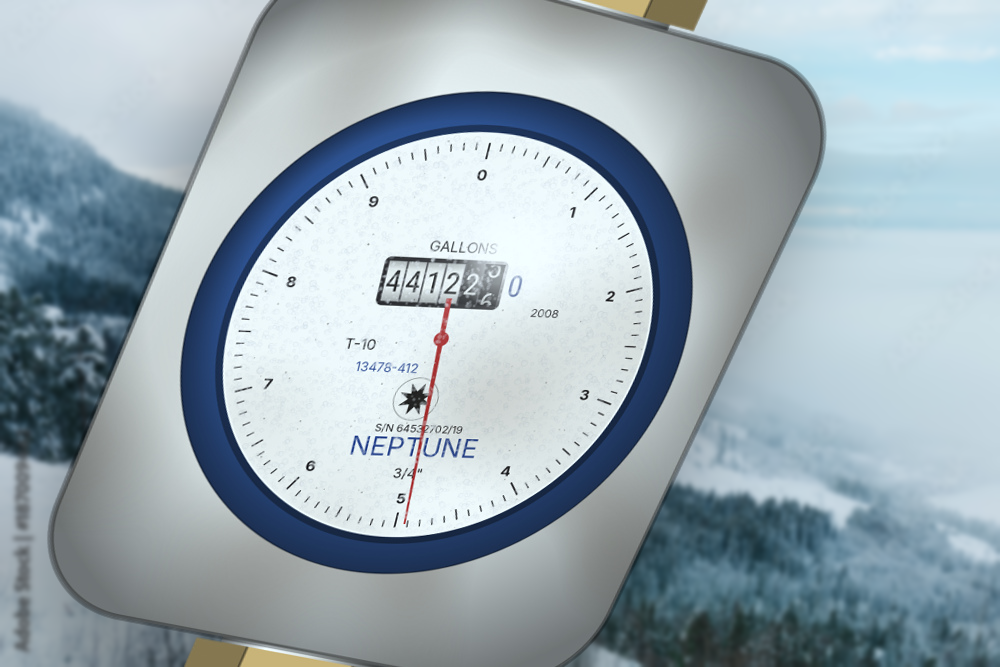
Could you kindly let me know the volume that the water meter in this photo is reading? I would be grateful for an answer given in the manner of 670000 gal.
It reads 4412254.9 gal
